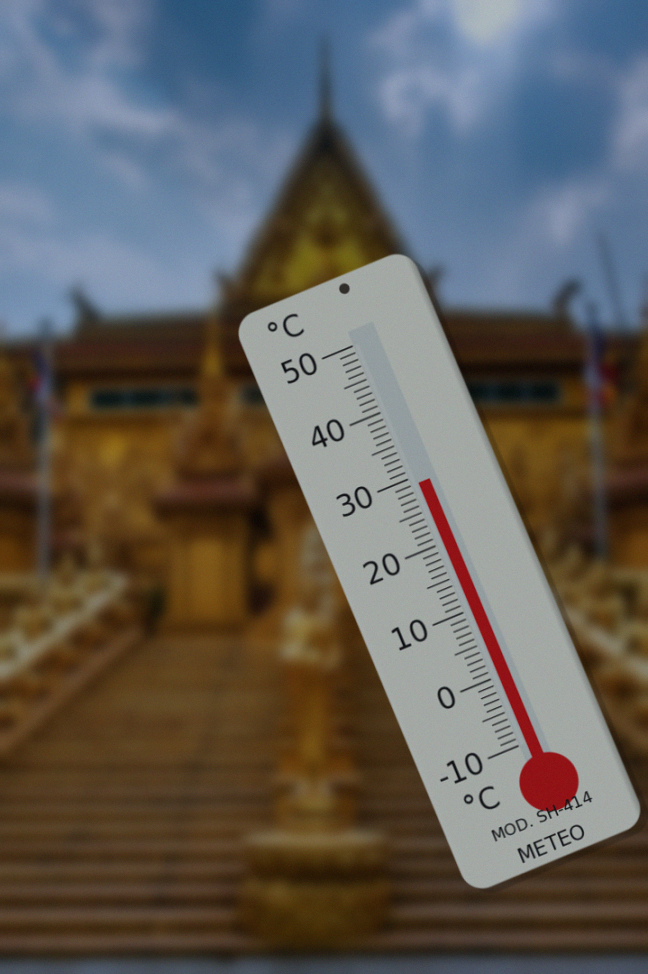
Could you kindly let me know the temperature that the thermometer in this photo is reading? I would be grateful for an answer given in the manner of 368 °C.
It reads 29 °C
